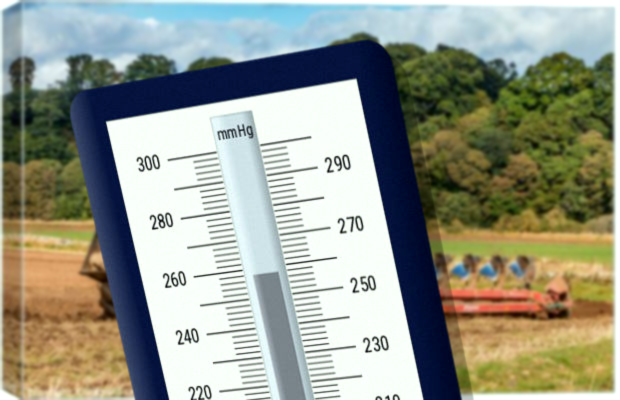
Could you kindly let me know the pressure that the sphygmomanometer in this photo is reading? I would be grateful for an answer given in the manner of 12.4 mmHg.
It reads 258 mmHg
